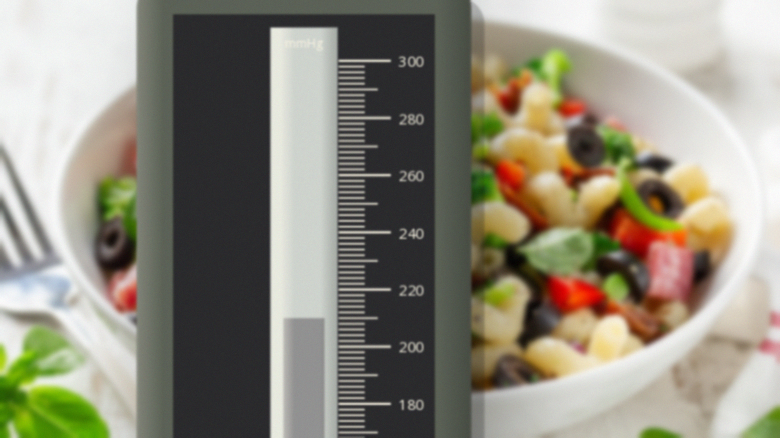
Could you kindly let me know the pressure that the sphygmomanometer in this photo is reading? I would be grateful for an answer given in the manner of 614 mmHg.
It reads 210 mmHg
